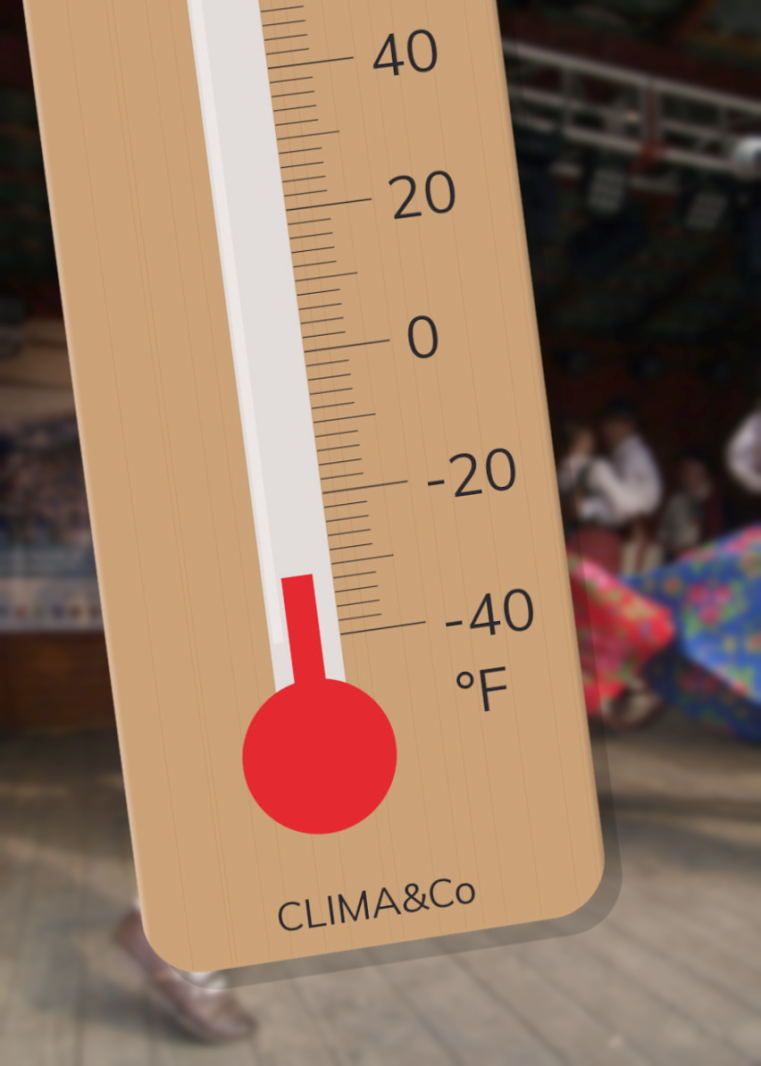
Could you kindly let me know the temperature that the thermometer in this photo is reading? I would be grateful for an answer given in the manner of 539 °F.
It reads -31 °F
